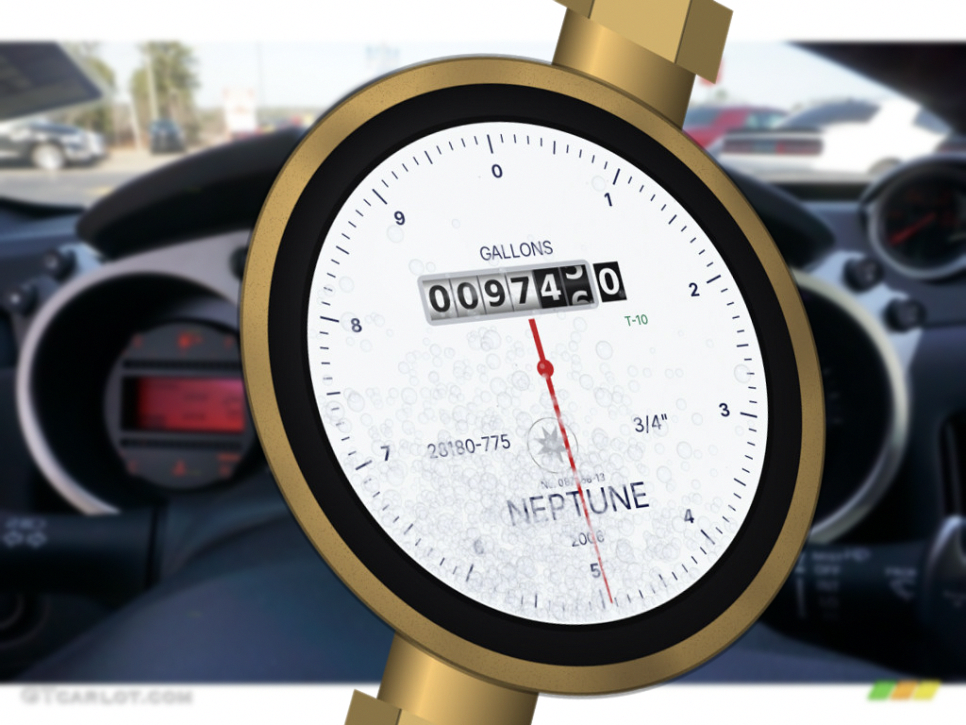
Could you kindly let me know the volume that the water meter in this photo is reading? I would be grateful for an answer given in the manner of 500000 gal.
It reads 97454.9 gal
